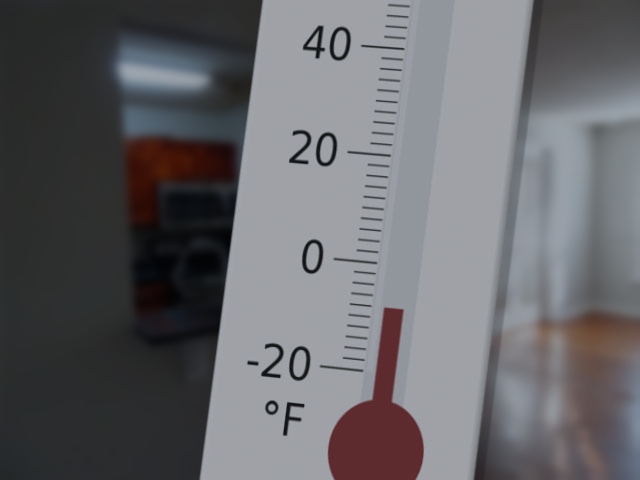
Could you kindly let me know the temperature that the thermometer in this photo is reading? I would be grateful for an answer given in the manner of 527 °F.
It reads -8 °F
